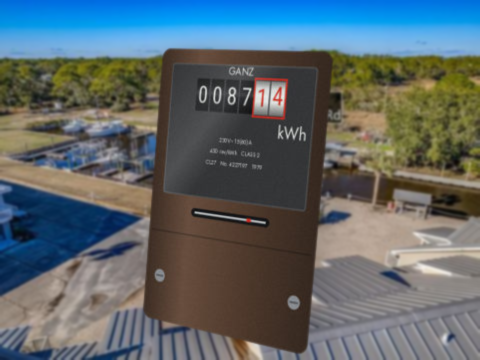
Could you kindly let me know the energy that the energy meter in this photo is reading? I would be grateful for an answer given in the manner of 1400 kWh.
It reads 87.14 kWh
